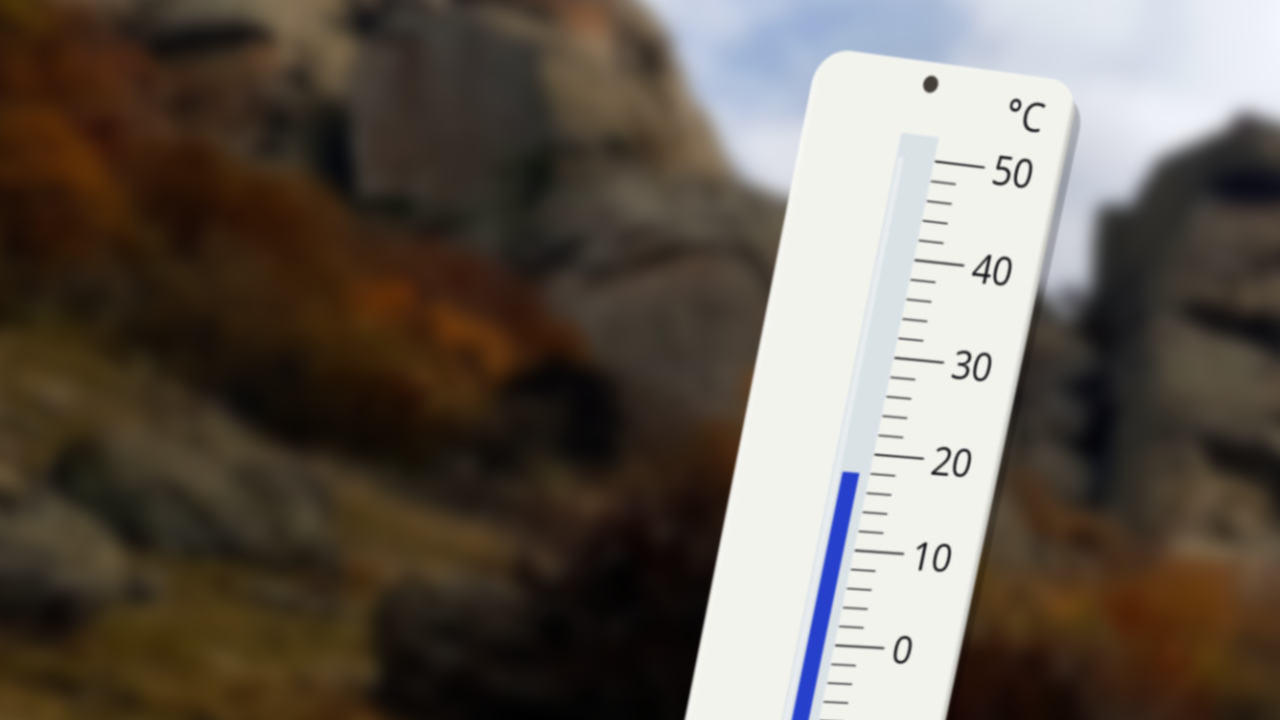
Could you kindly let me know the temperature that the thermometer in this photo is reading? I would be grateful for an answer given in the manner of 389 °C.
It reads 18 °C
